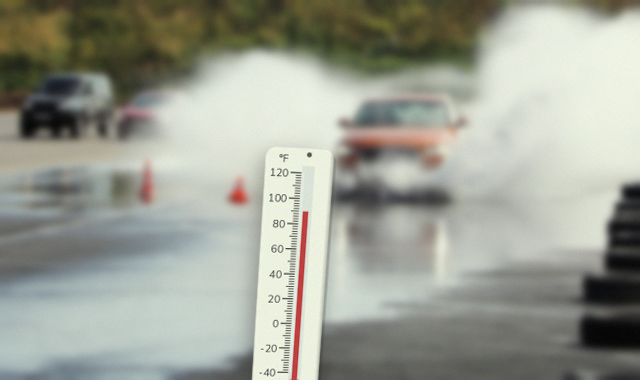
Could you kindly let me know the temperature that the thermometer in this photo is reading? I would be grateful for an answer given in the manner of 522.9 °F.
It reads 90 °F
